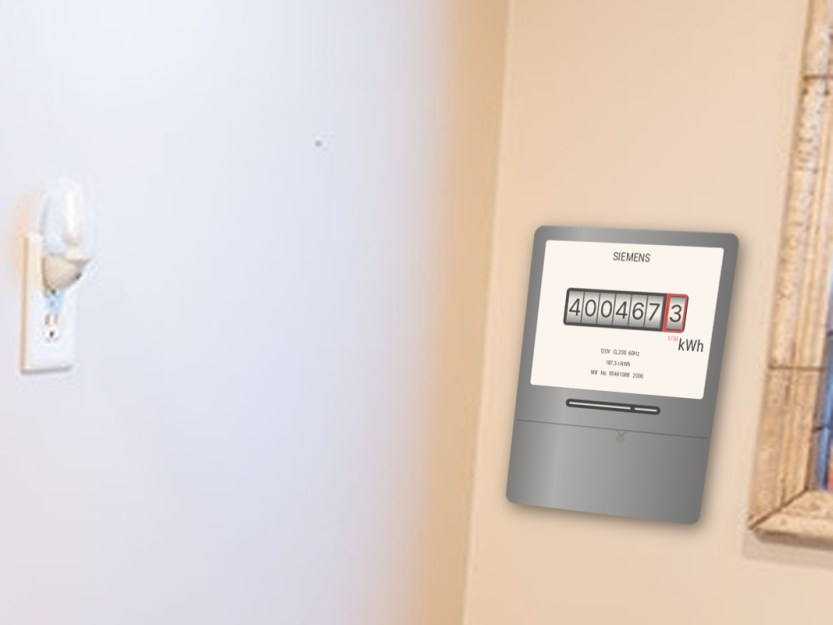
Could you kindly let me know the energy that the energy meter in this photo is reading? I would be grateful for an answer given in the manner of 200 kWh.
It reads 400467.3 kWh
